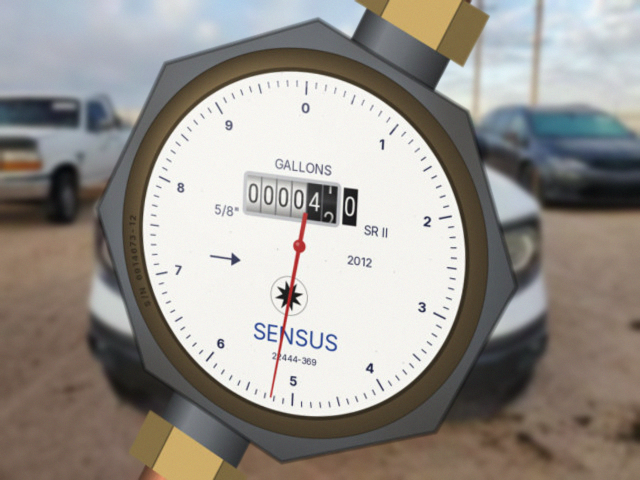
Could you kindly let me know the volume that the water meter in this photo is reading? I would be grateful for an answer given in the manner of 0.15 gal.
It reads 415.2 gal
